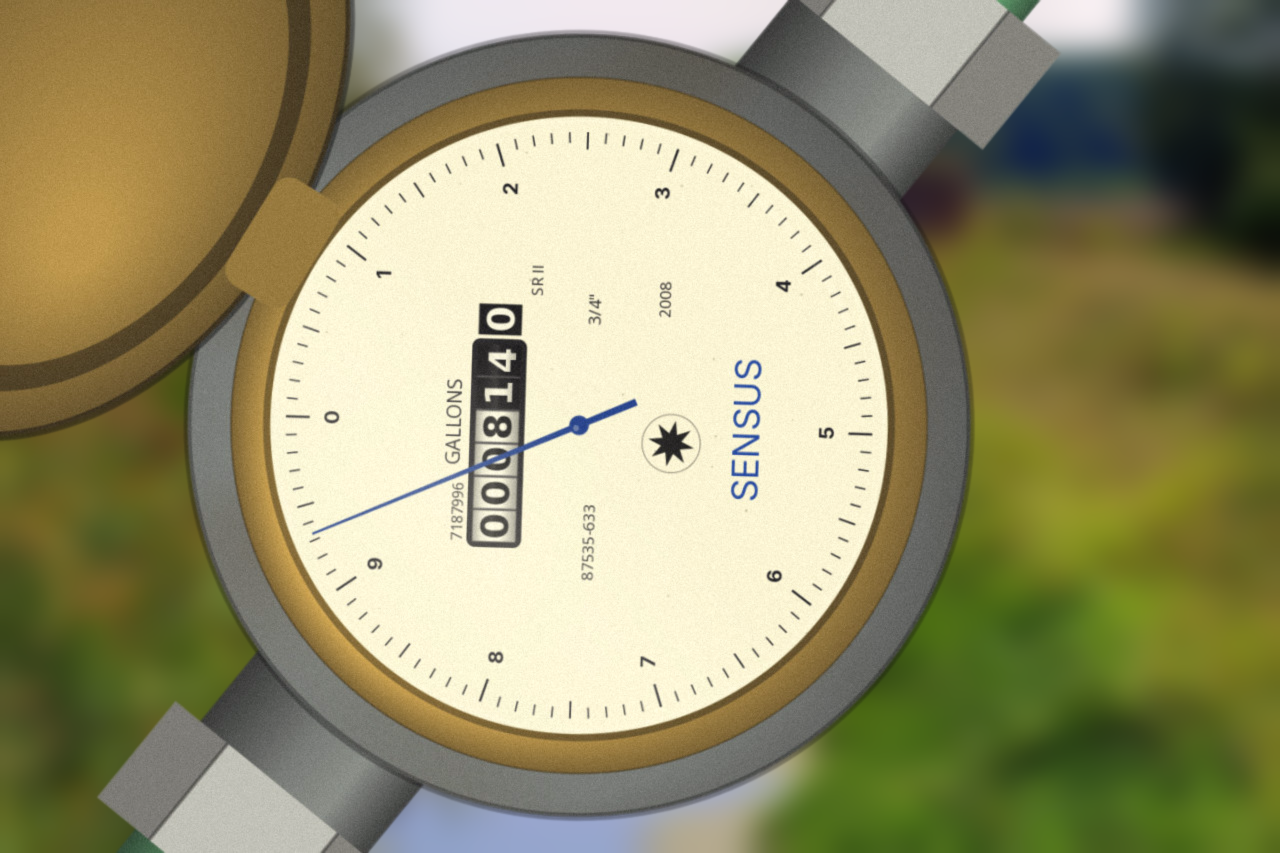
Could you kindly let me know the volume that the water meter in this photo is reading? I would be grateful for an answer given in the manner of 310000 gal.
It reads 8139.3 gal
